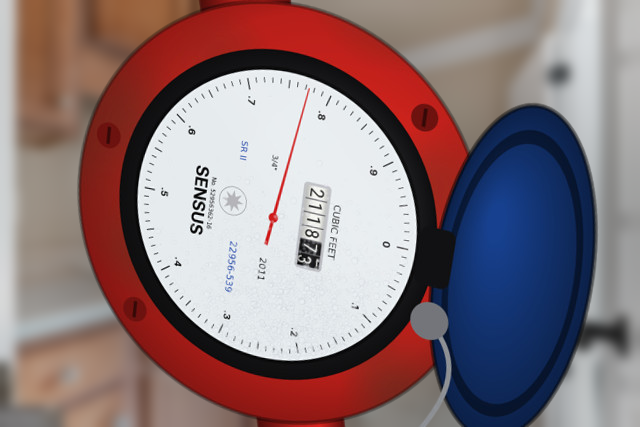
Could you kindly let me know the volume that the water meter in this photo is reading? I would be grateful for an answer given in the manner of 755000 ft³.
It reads 211872.77 ft³
